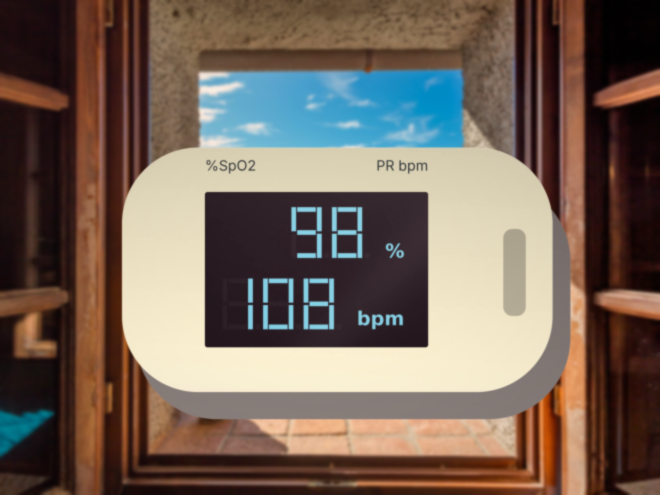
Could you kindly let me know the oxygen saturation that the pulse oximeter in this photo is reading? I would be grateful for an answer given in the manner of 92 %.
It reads 98 %
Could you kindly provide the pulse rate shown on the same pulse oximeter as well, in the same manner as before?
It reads 108 bpm
